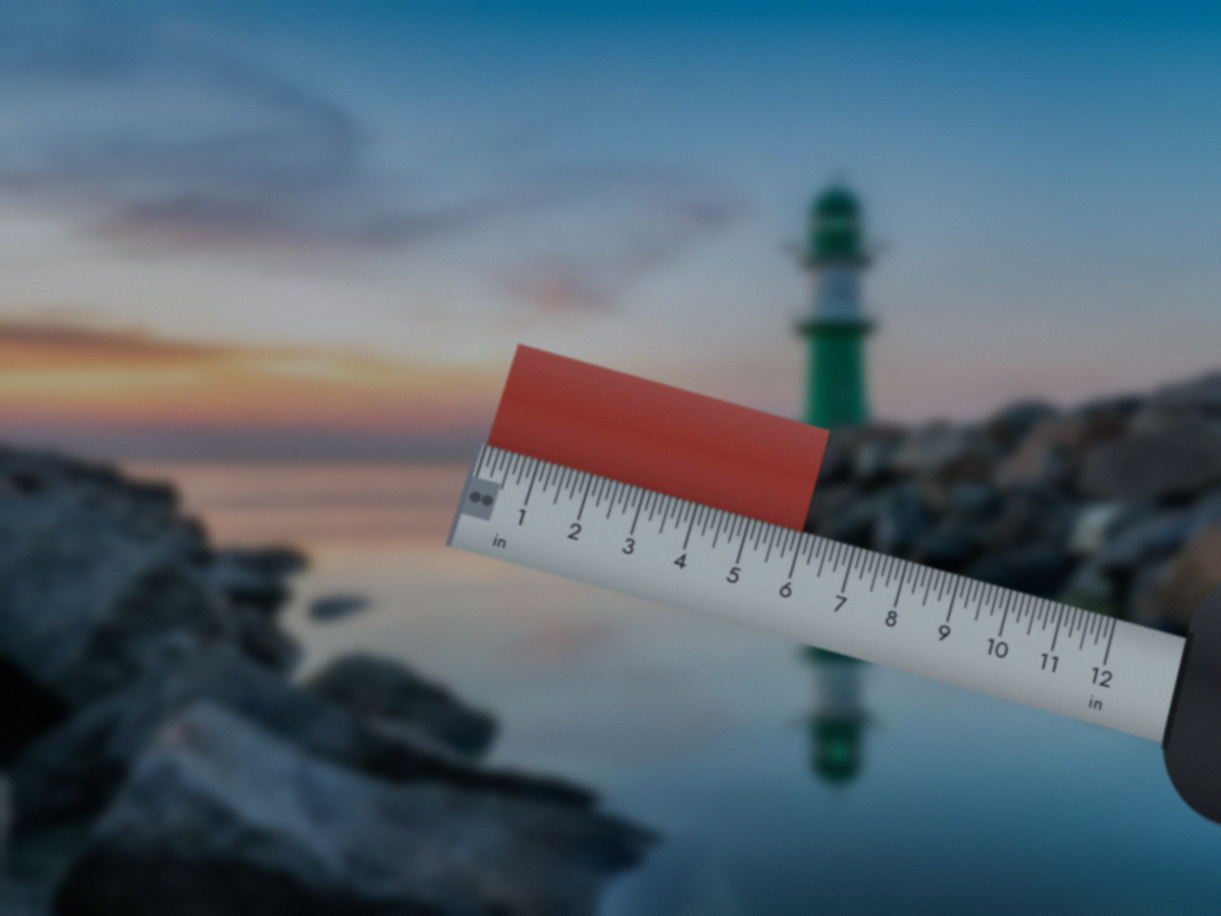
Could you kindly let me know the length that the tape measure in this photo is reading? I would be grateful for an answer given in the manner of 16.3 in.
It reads 6 in
